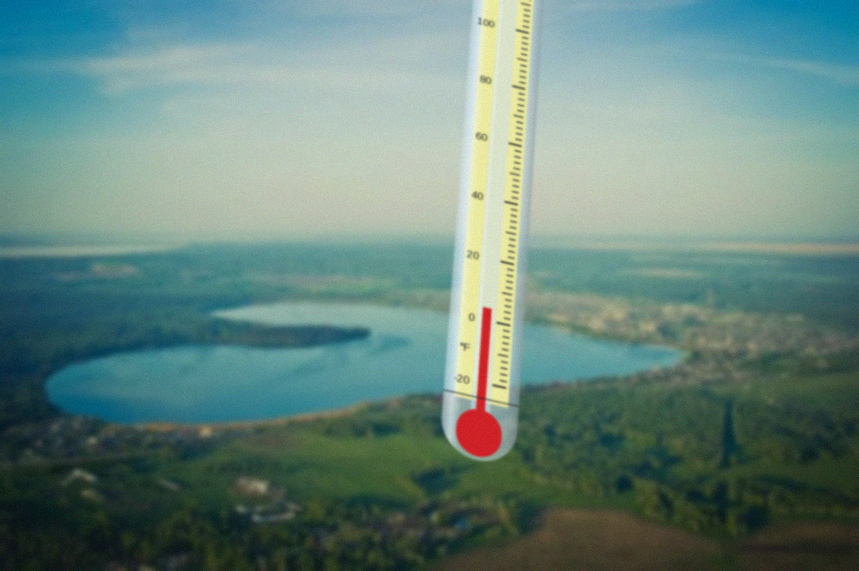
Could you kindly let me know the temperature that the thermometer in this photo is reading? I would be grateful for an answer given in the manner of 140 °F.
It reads 4 °F
